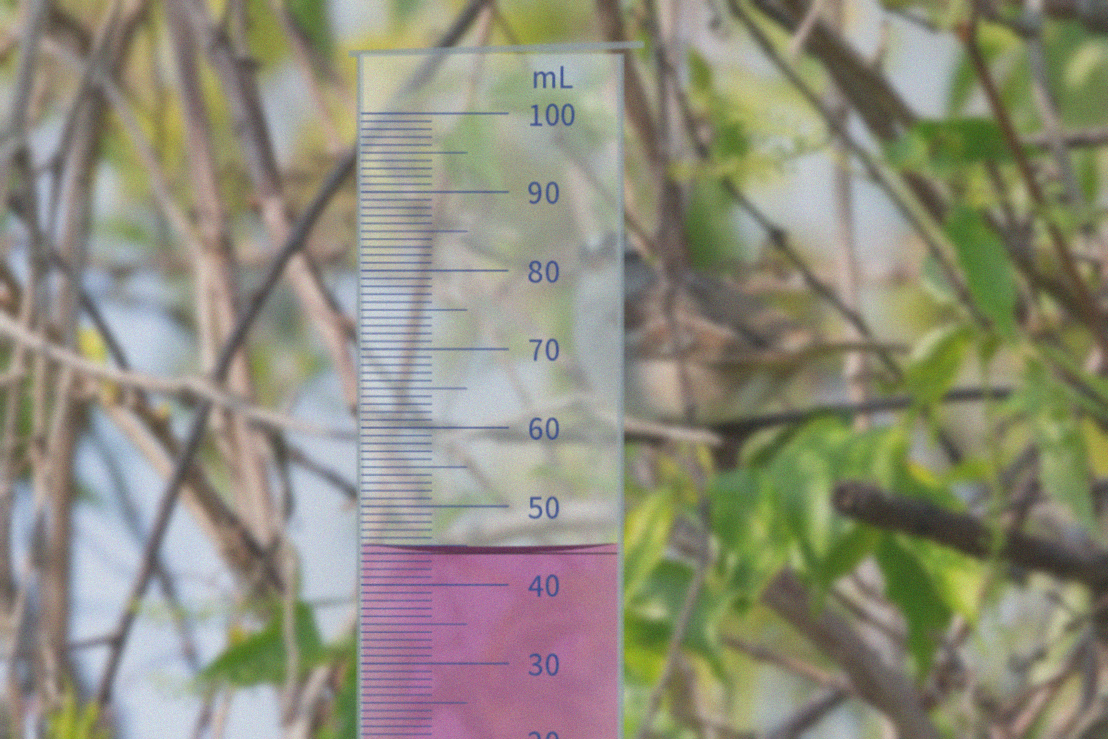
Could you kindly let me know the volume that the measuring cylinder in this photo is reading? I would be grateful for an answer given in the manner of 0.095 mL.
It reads 44 mL
